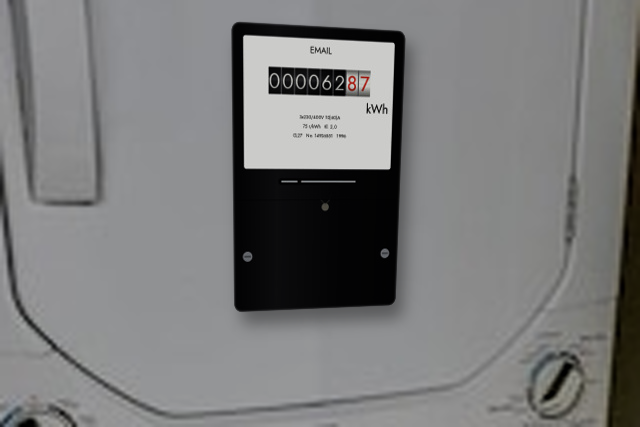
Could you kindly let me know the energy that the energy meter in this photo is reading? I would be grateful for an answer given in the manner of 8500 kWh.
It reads 62.87 kWh
